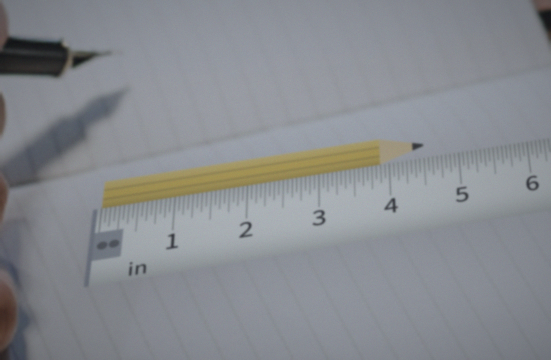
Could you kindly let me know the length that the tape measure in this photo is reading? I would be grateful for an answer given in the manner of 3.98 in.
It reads 4.5 in
